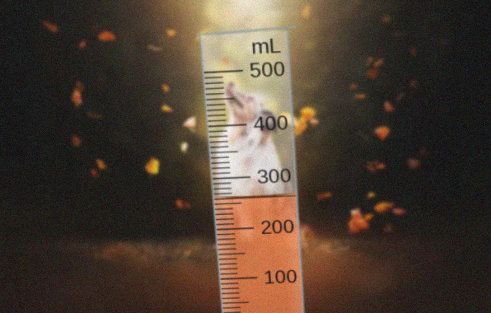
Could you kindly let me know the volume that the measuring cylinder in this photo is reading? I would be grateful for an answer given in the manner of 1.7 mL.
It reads 260 mL
